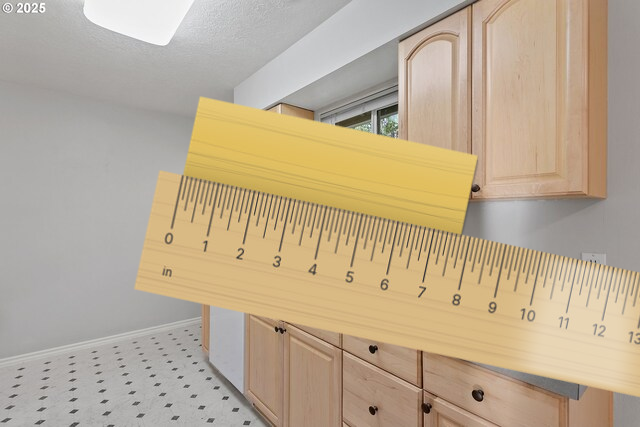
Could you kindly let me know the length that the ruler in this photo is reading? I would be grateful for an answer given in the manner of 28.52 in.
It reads 7.75 in
